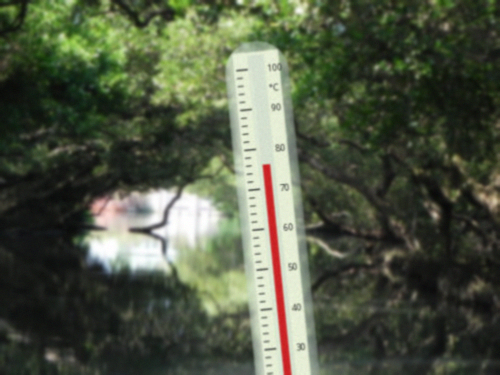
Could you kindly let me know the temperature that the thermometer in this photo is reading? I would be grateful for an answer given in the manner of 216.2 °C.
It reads 76 °C
